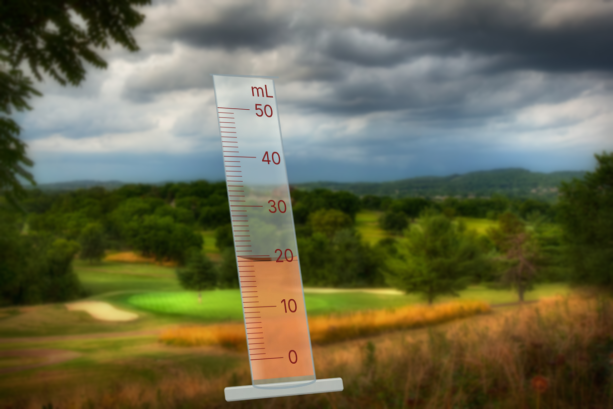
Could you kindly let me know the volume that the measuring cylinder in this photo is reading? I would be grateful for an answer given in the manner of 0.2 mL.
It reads 19 mL
